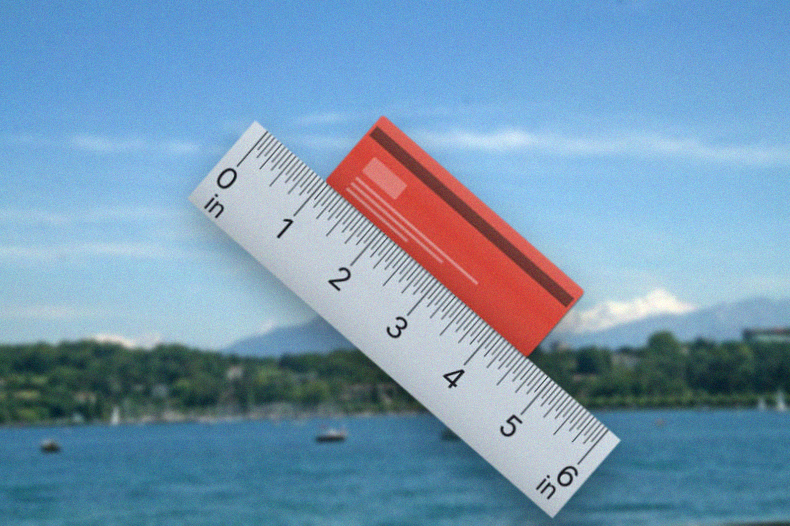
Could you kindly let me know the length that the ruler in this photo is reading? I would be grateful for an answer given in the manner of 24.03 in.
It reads 3.5625 in
